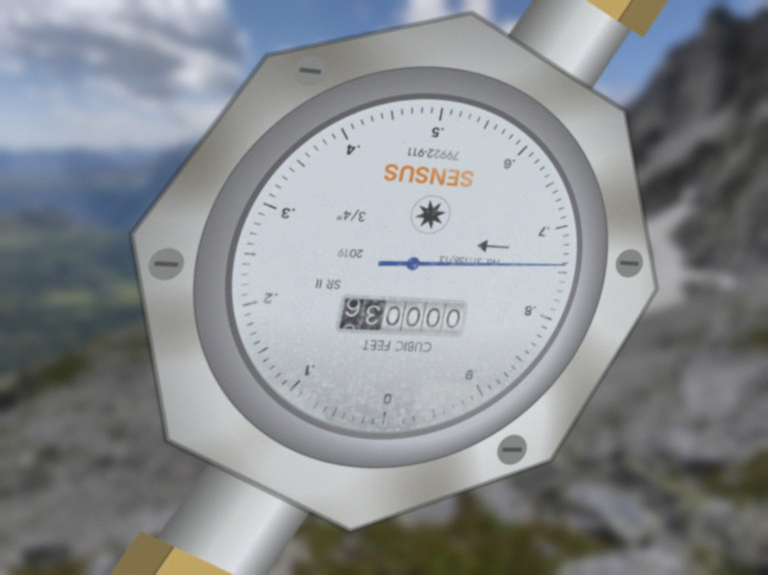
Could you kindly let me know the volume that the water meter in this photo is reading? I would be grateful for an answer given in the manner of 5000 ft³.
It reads 35.74 ft³
